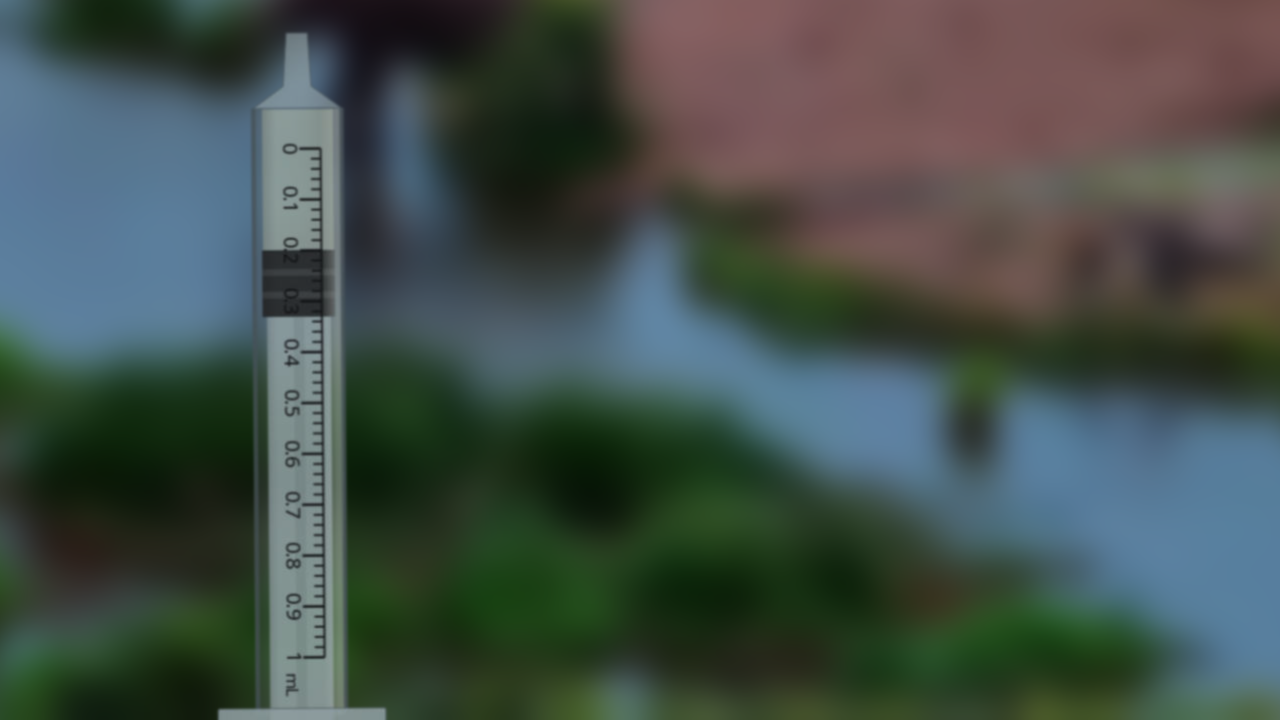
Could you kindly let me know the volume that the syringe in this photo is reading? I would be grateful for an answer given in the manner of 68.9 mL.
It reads 0.2 mL
